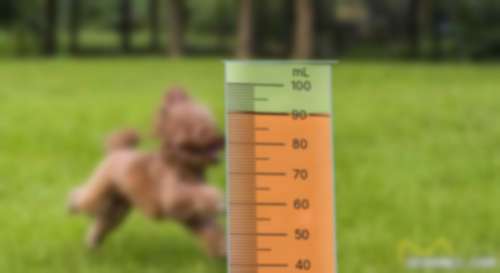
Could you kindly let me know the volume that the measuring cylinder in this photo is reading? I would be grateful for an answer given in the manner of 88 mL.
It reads 90 mL
